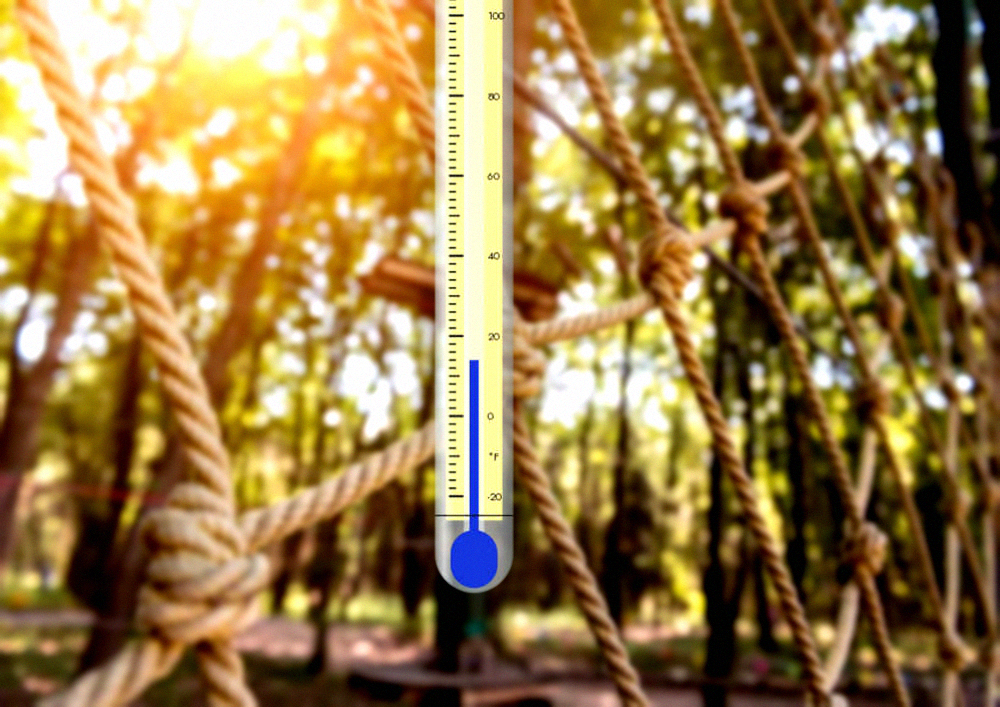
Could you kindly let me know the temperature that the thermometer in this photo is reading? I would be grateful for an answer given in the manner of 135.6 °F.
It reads 14 °F
